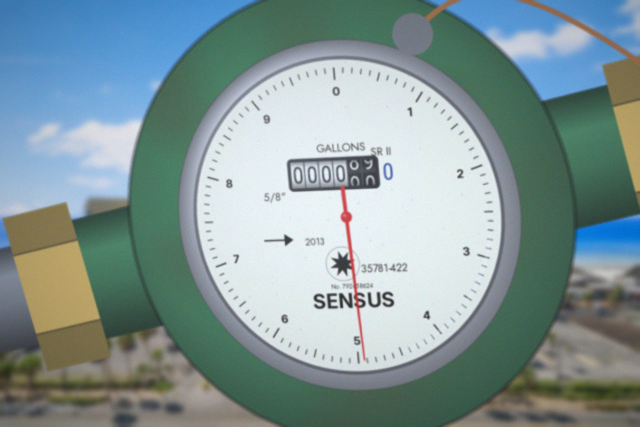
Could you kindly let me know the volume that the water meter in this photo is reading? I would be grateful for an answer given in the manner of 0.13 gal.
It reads 894.9 gal
